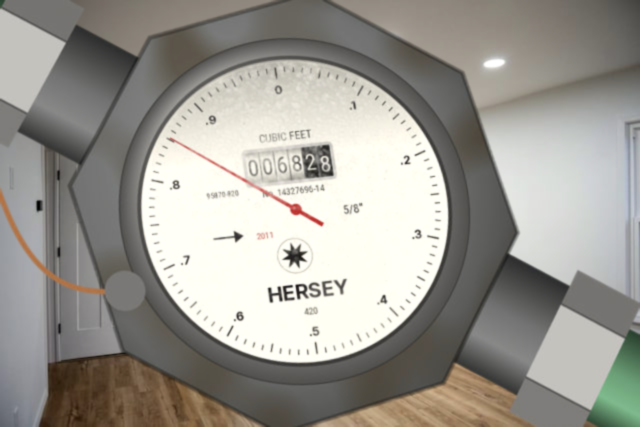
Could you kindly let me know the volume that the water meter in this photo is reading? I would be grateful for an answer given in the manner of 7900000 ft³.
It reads 6827.85 ft³
